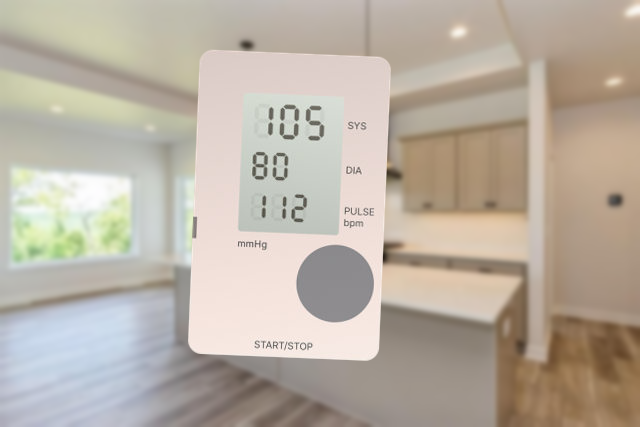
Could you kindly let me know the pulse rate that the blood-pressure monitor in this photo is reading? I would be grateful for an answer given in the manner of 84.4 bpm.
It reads 112 bpm
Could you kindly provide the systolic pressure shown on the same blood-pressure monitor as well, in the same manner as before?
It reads 105 mmHg
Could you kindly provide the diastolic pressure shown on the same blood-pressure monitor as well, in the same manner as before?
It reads 80 mmHg
